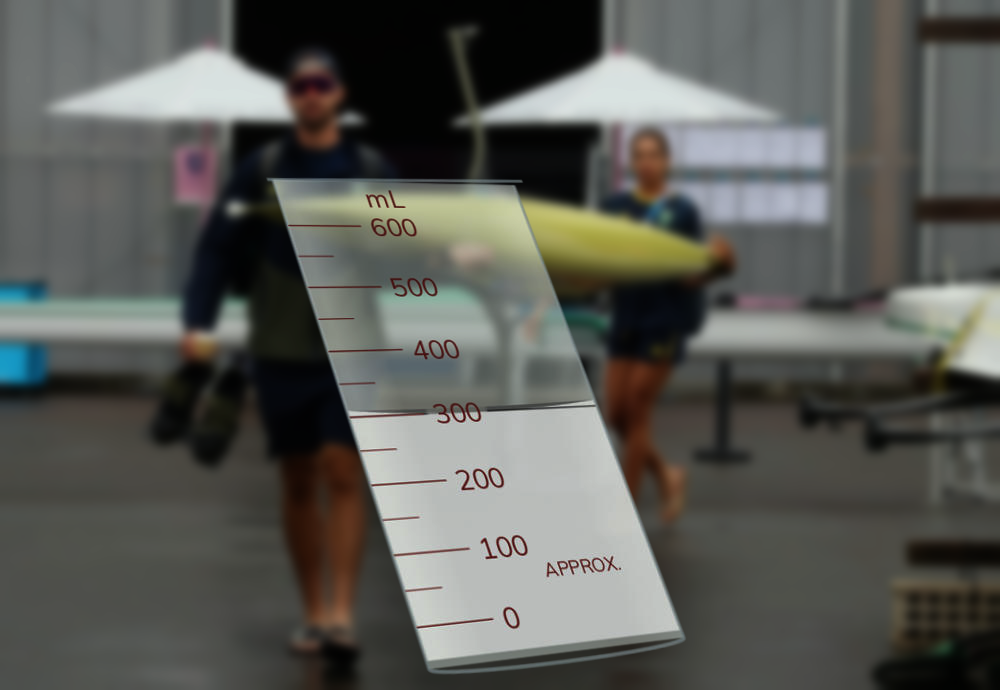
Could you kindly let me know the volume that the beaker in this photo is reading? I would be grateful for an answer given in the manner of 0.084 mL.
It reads 300 mL
